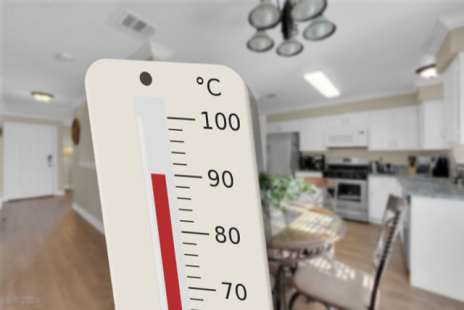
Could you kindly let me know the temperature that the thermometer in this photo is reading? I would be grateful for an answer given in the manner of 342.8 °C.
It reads 90 °C
